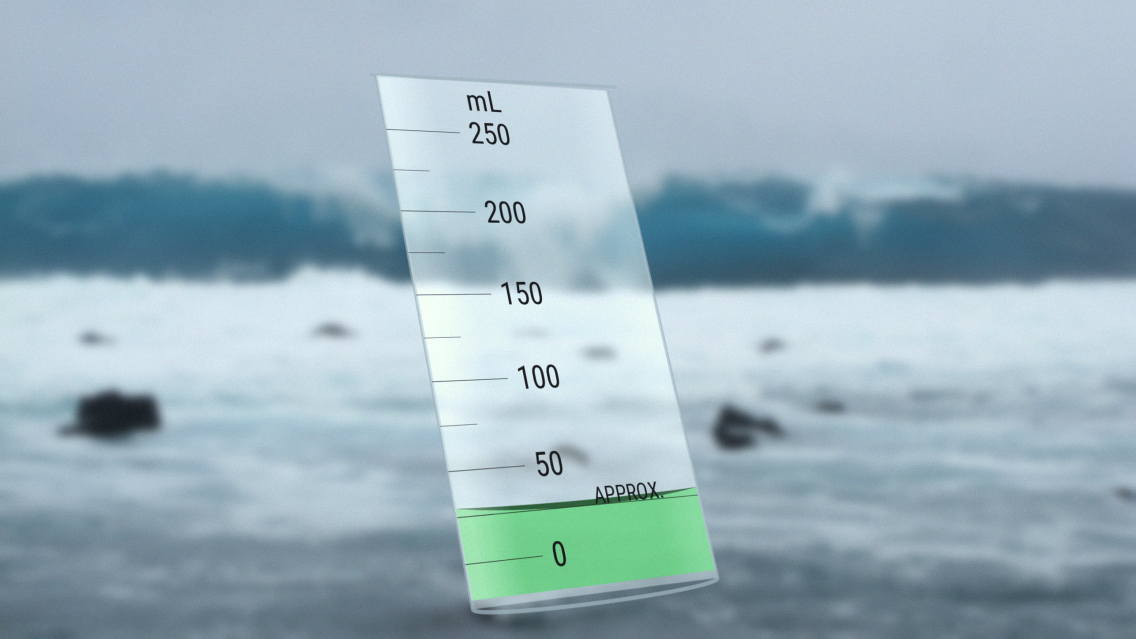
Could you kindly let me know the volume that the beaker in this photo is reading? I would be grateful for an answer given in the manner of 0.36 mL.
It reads 25 mL
